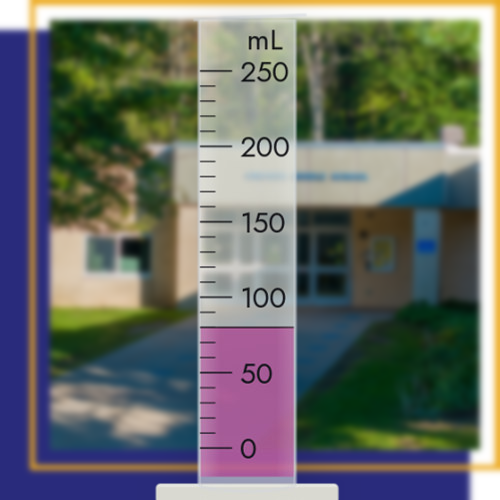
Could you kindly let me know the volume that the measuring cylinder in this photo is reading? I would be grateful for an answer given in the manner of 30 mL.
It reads 80 mL
